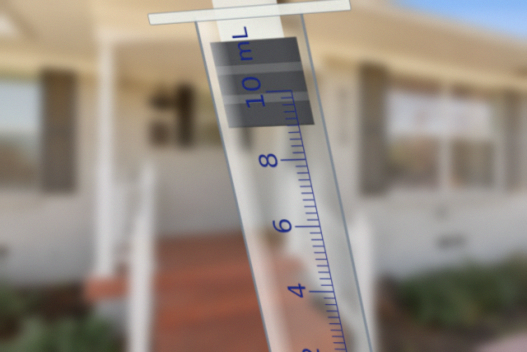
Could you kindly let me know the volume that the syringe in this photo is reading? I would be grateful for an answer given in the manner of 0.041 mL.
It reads 9 mL
